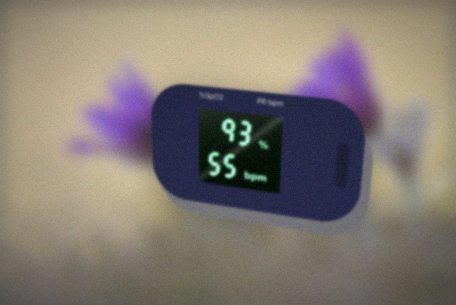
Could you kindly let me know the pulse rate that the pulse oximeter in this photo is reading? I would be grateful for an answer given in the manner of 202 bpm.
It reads 55 bpm
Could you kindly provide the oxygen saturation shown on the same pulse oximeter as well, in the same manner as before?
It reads 93 %
